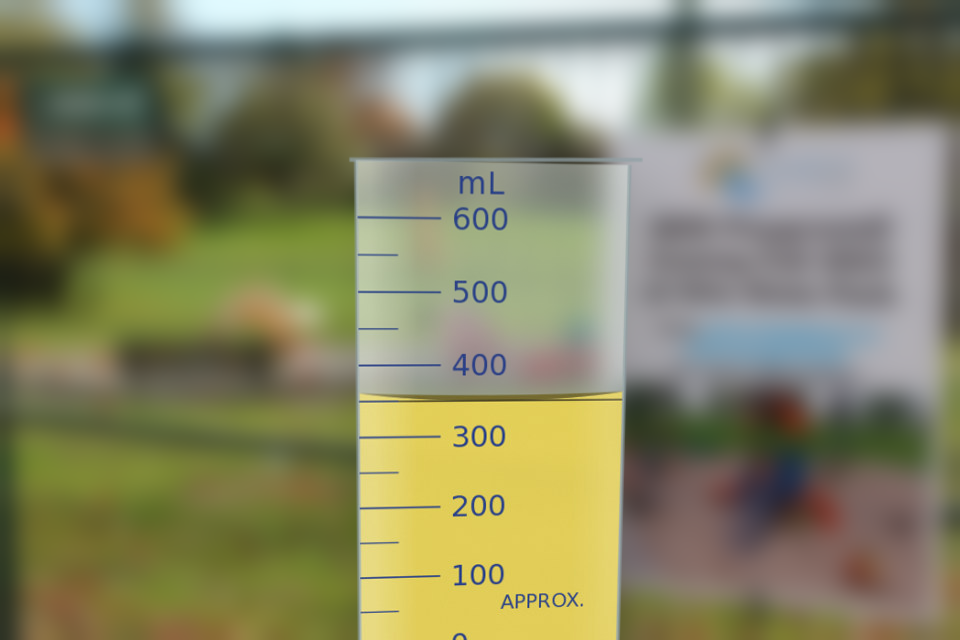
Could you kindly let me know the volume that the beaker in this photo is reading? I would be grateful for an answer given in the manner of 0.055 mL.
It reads 350 mL
